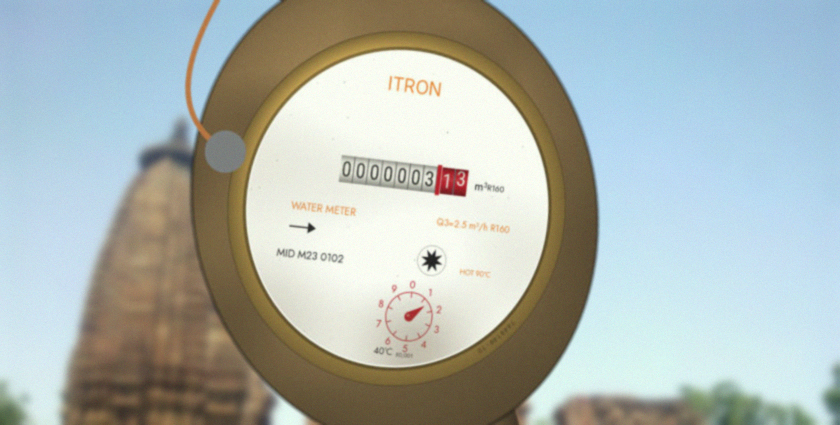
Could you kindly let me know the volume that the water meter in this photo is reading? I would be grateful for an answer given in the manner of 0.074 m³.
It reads 3.131 m³
